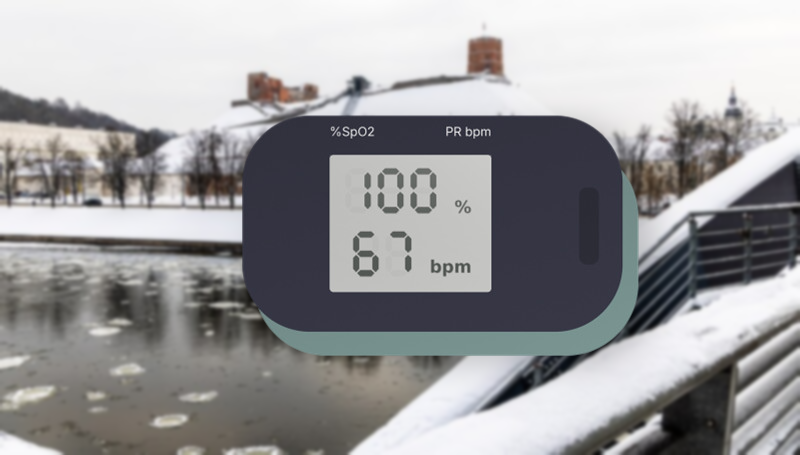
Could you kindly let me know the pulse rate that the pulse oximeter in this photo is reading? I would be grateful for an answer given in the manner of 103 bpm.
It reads 67 bpm
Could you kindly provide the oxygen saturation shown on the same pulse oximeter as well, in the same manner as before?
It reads 100 %
